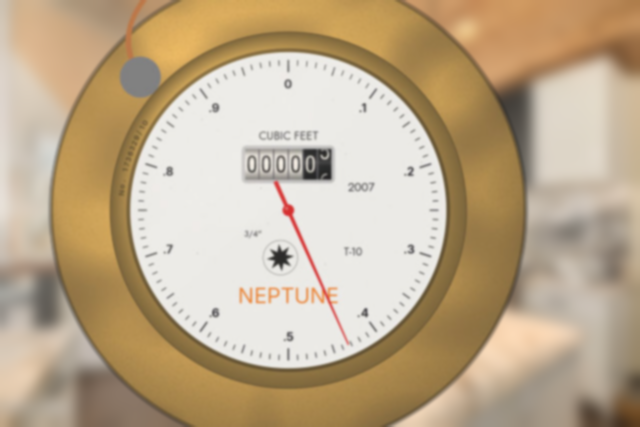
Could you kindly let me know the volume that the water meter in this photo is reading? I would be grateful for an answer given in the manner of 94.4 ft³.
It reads 5.43 ft³
